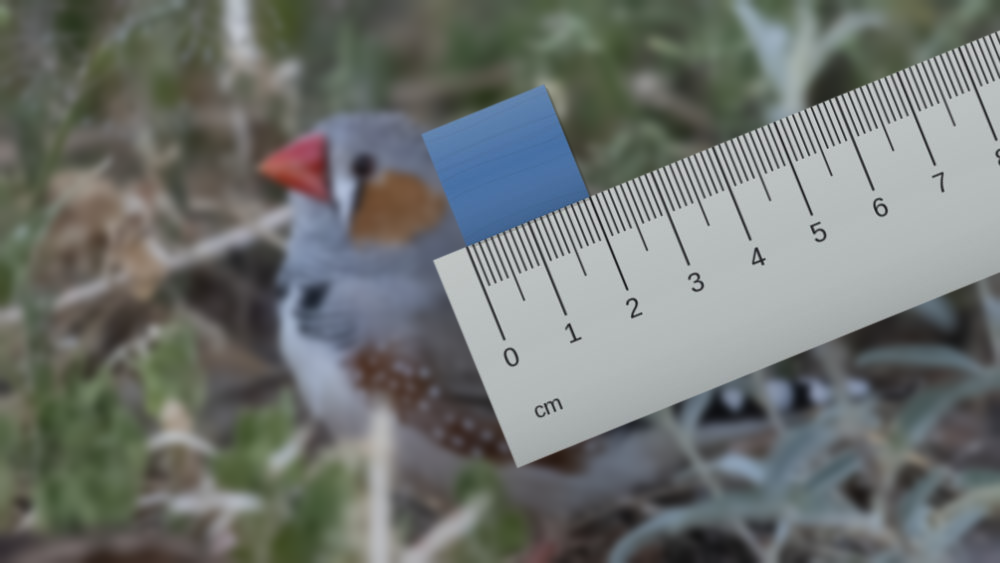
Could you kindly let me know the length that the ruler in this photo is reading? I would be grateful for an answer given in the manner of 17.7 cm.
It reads 2 cm
